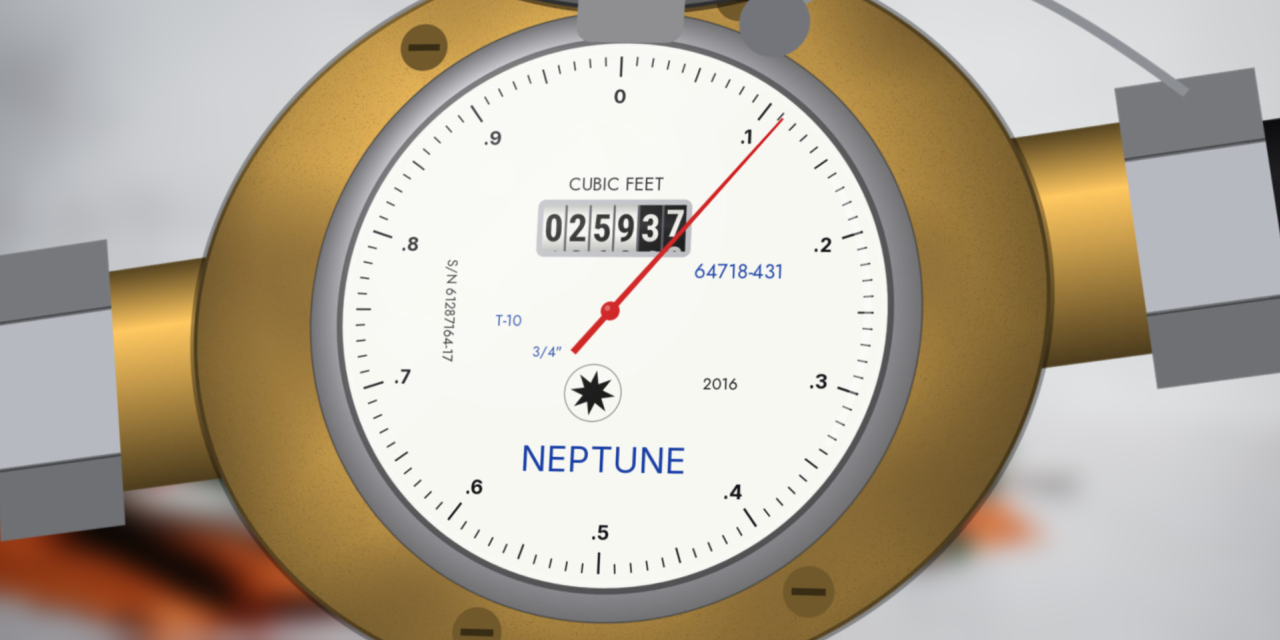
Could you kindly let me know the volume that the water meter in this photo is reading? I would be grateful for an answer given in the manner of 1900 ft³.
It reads 25937.11 ft³
